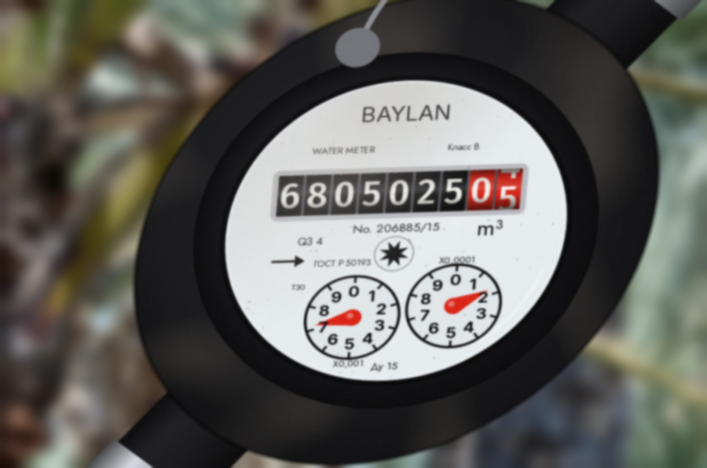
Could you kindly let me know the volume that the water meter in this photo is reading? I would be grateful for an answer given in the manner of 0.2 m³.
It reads 6805025.0471 m³
